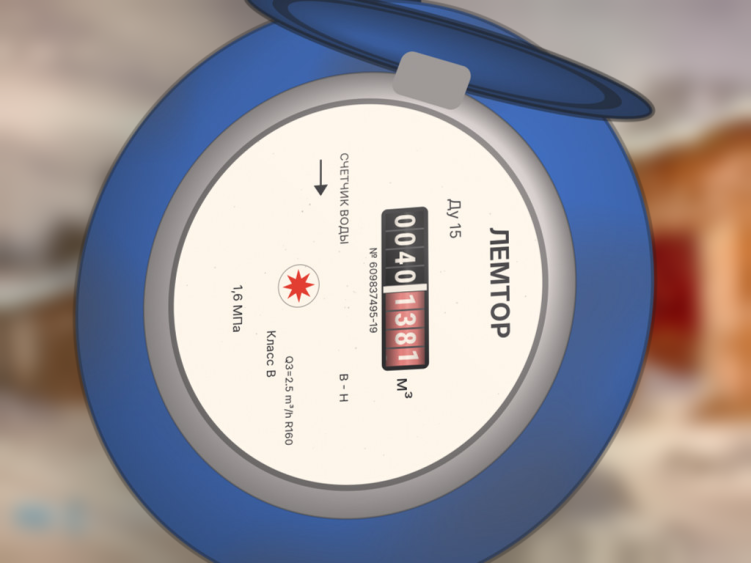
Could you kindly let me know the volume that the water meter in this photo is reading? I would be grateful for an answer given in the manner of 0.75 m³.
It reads 40.1381 m³
